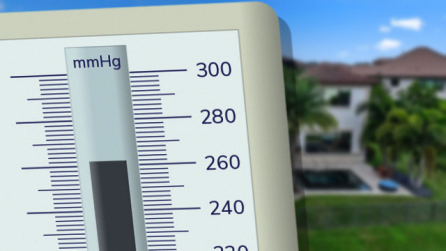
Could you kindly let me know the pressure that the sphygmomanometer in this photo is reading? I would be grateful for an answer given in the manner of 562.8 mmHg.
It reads 262 mmHg
